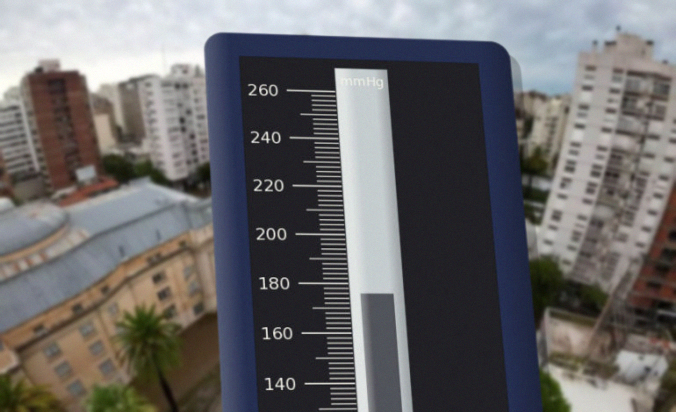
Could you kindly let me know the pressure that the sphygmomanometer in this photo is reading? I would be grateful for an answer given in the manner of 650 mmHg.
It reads 176 mmHg
